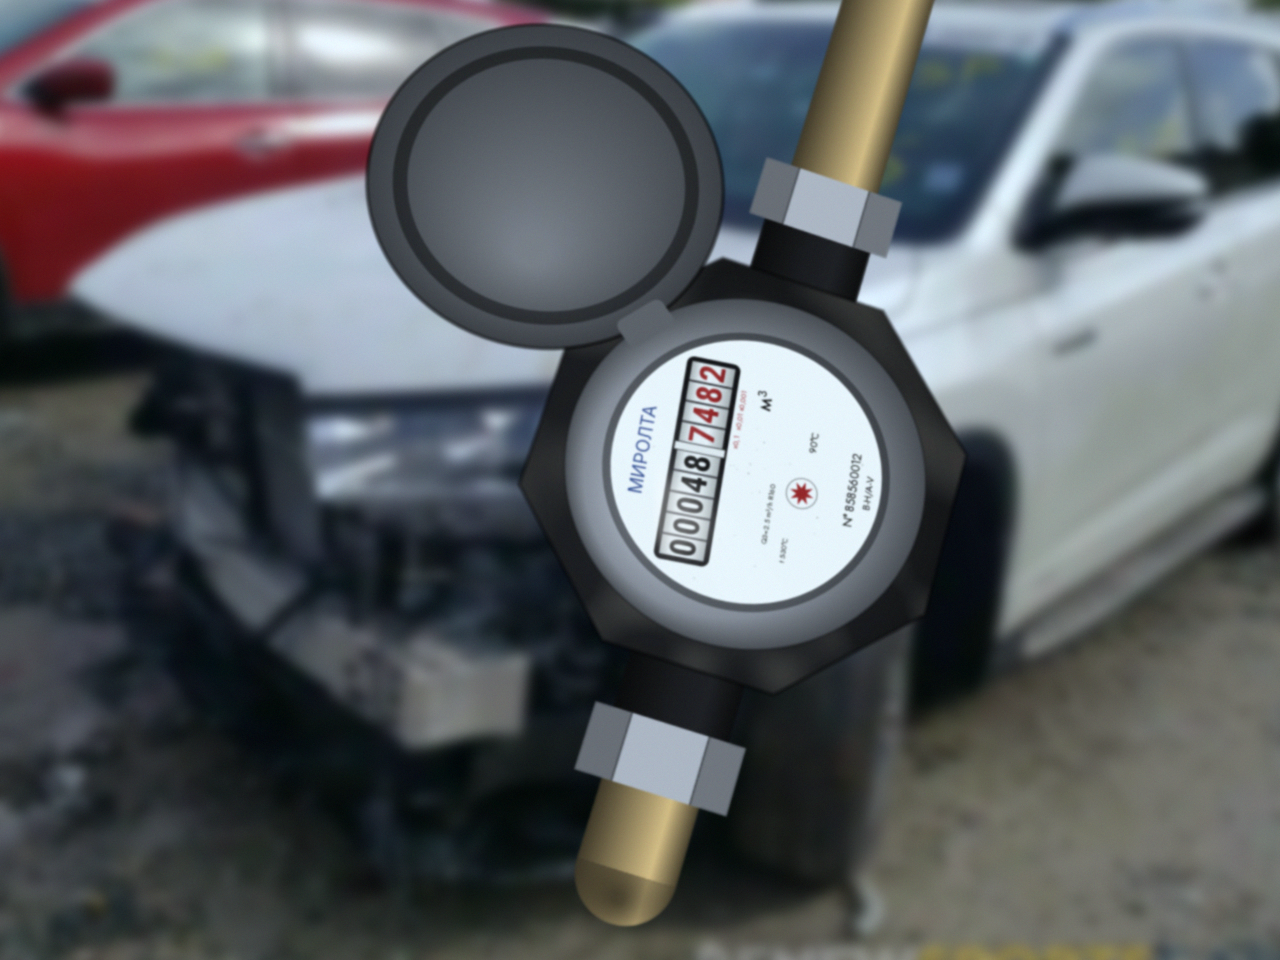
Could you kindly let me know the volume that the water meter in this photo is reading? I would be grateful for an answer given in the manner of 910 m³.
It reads 48.7482 m³
